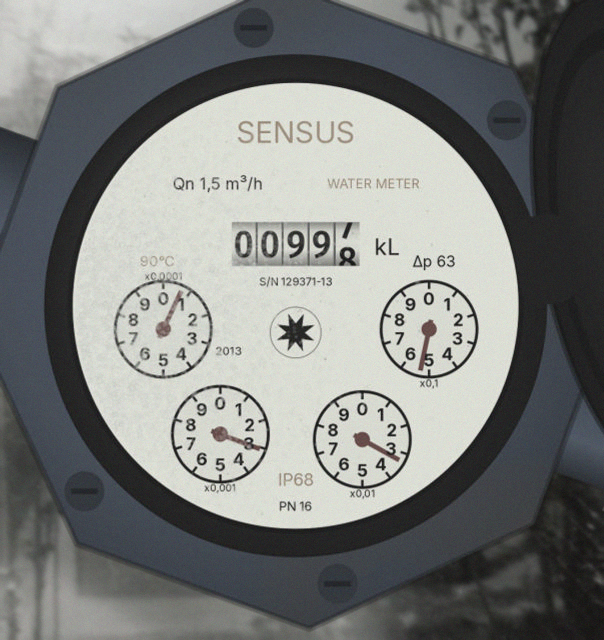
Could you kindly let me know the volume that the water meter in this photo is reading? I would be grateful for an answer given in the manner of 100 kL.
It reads 997.5330 kL
